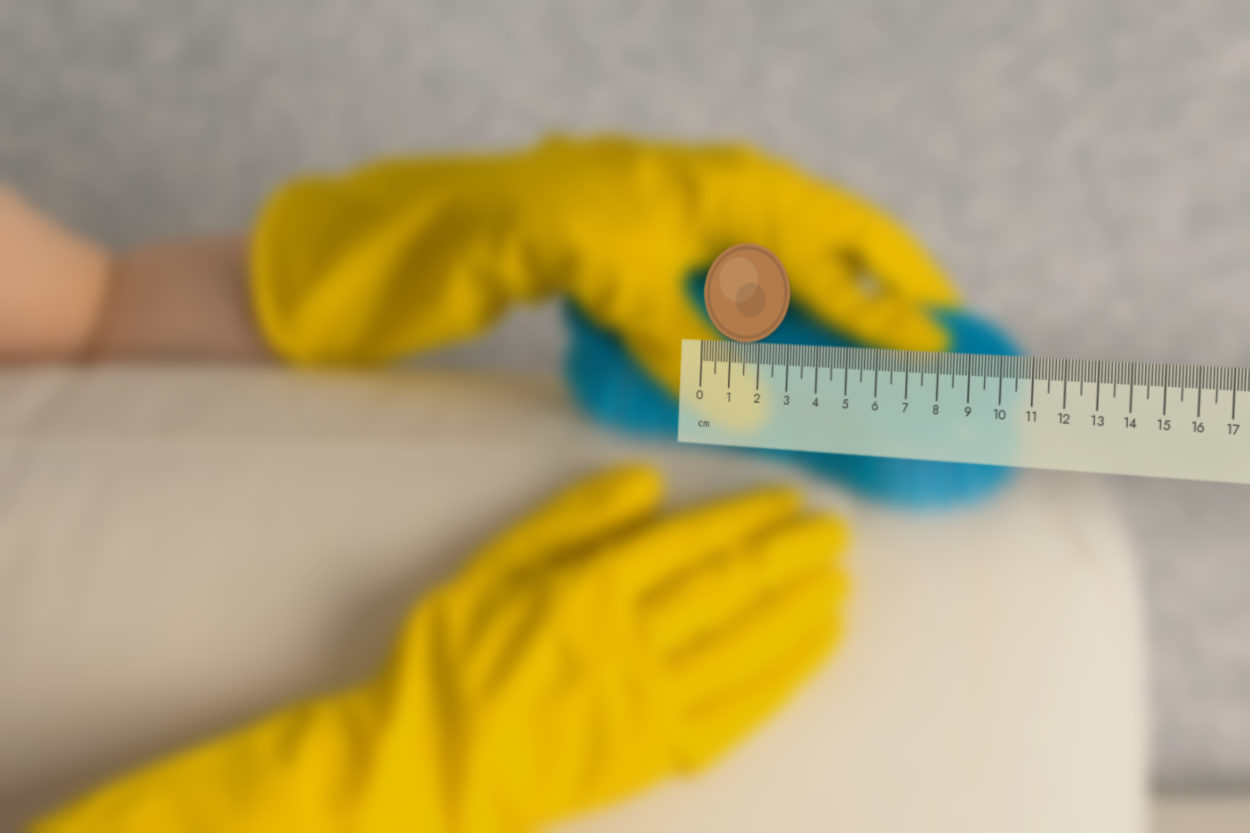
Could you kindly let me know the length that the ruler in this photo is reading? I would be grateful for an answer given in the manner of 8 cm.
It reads 3 cm
